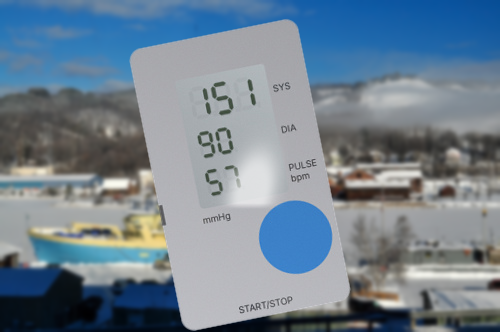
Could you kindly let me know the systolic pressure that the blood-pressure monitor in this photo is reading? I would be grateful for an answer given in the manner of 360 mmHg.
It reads 151 mmHg
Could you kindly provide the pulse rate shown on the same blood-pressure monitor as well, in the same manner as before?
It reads 57 bpm
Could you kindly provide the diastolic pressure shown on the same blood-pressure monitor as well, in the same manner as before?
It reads 90 mmHg
